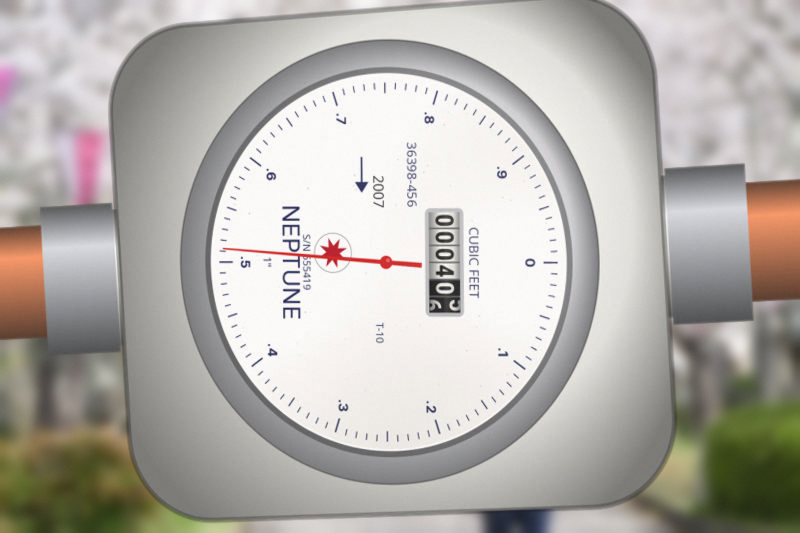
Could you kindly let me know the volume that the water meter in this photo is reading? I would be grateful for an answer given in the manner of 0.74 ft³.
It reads 405.51 ft³
